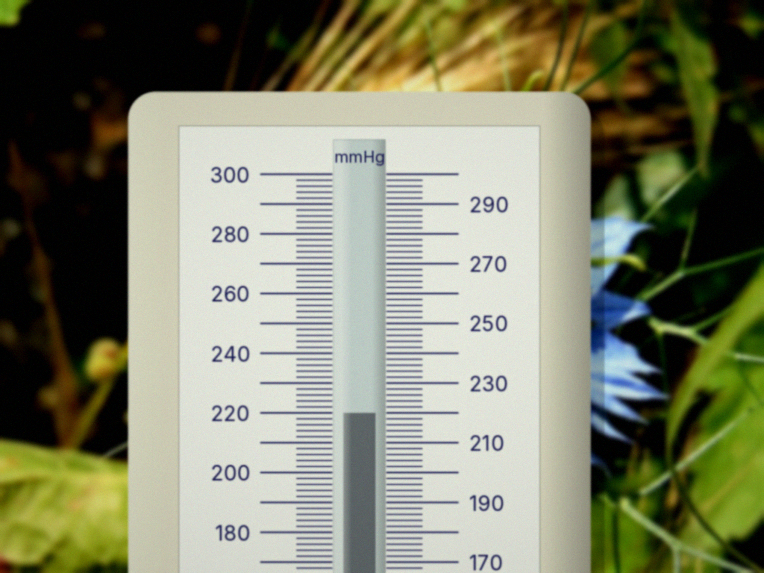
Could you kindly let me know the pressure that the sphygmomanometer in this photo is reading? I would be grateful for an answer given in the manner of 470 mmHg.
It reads 220 mmHg
